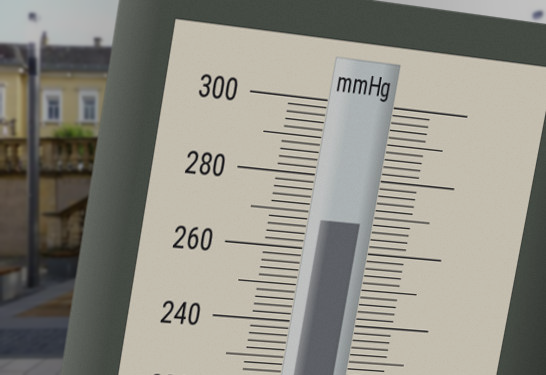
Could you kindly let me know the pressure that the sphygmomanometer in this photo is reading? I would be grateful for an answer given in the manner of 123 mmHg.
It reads 268 mmHg
